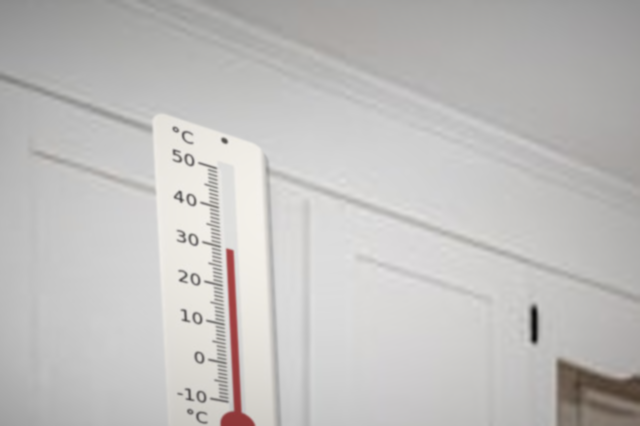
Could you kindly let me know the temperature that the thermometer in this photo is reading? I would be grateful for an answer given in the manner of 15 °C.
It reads 30 °C
